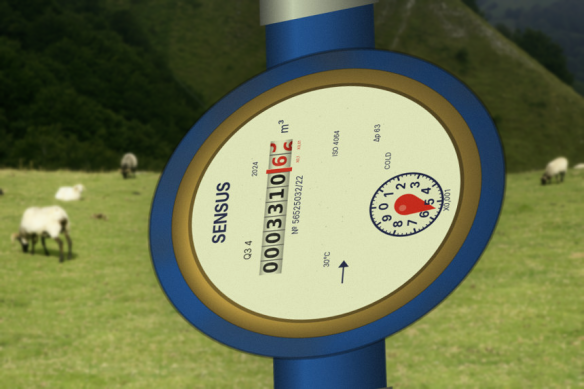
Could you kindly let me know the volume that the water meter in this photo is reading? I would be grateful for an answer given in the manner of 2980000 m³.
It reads 3310.655 m³
